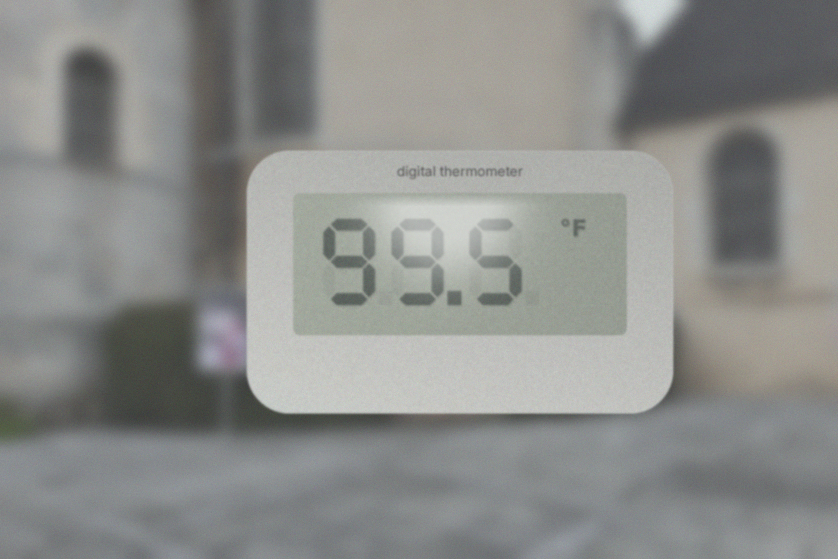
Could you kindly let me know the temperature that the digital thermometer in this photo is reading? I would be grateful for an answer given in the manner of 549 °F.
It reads 99.5 °F
